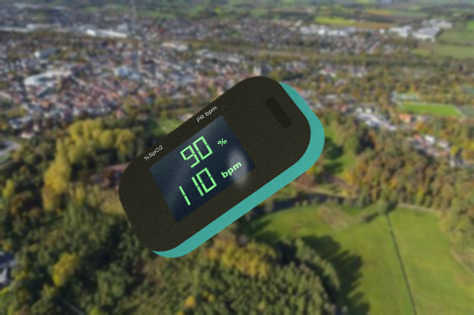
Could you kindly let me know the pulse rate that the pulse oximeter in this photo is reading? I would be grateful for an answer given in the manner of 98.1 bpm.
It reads 110 bpm
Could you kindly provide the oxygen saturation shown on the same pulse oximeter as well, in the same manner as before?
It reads 90 %
